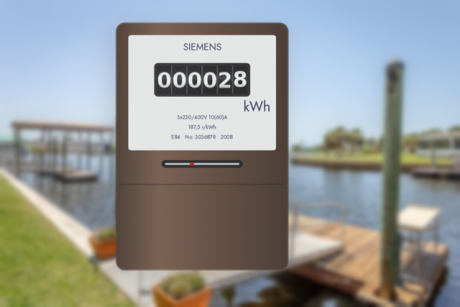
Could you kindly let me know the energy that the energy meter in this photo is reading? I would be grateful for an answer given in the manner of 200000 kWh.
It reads 28 kWh
